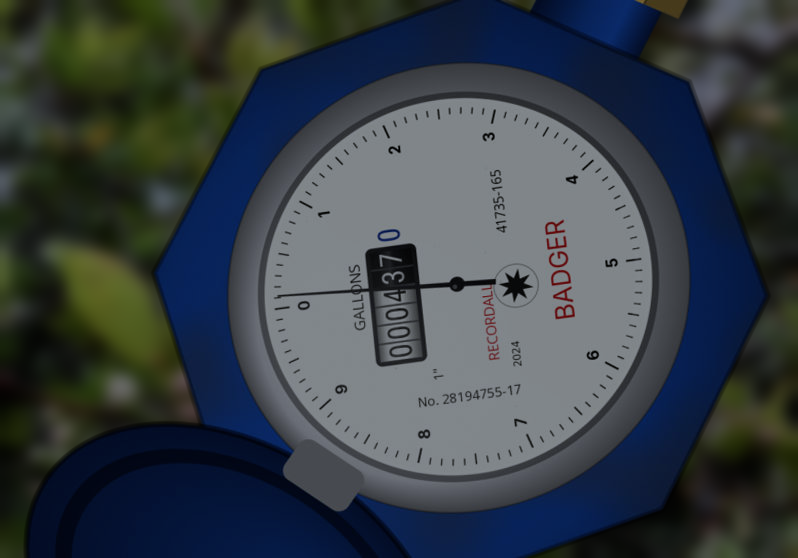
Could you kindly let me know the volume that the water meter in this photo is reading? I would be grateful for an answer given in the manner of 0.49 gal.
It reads 4370.1 gal
